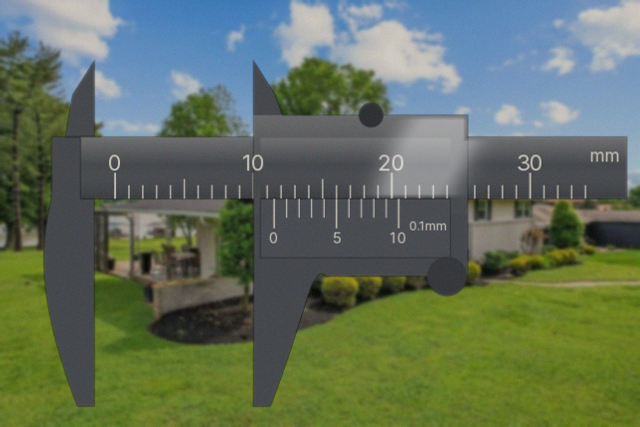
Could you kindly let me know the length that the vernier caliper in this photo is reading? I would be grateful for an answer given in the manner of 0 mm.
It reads 11.5 mm
